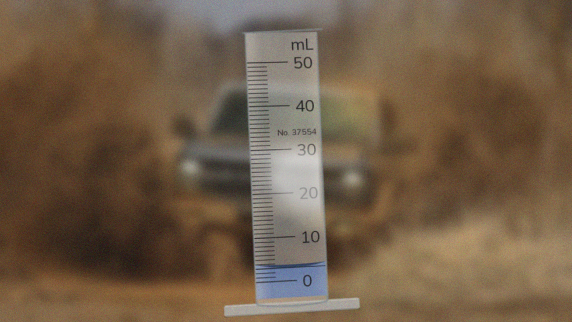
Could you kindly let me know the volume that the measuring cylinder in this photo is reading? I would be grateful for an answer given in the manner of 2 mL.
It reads 3 mL
